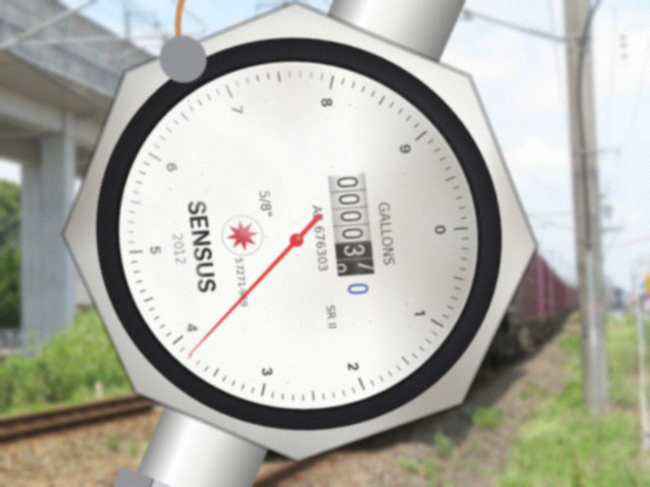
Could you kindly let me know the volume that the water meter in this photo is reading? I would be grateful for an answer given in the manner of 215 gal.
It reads 373.8 gal
